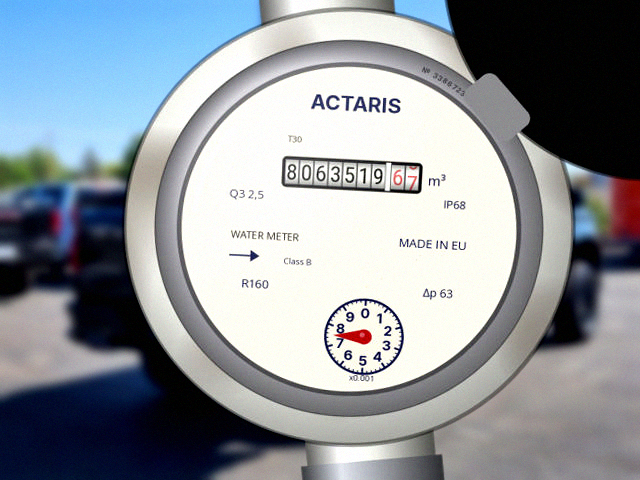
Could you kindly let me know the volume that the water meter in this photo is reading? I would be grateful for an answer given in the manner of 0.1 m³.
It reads 8063519.667 m³
